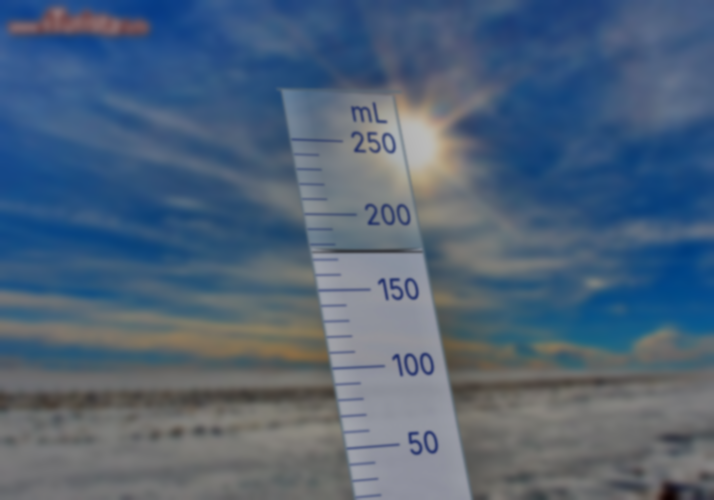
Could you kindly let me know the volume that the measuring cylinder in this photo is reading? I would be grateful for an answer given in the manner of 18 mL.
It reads 175 mL
